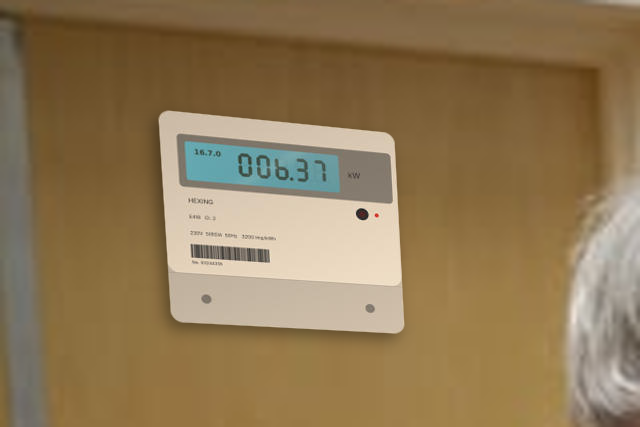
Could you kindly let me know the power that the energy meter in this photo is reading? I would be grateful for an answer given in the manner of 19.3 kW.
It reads 6.37 kW
